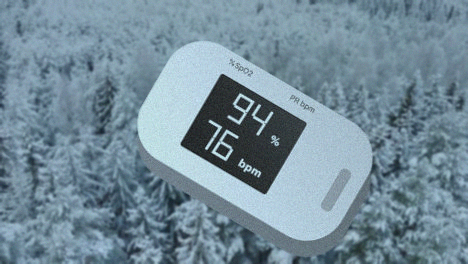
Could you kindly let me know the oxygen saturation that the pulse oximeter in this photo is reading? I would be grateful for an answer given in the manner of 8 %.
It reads 94 %
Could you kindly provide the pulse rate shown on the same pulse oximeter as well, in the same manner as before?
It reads 76 bpm
